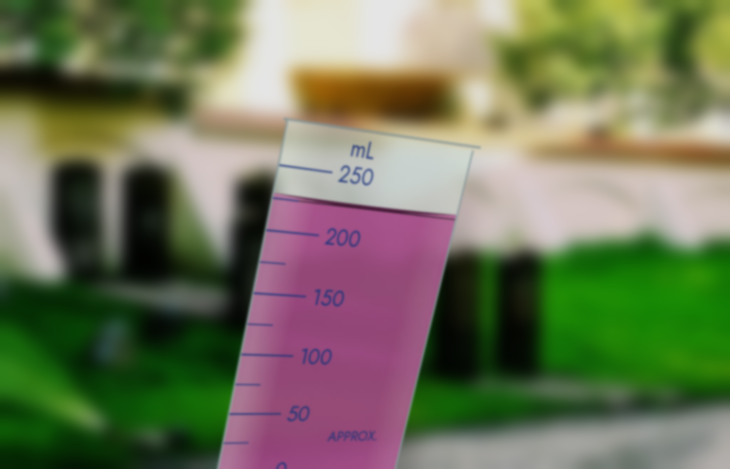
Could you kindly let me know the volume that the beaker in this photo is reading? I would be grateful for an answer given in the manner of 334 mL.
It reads 225 mL
